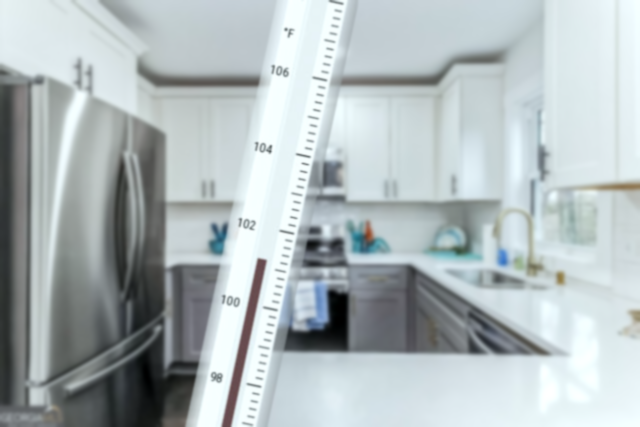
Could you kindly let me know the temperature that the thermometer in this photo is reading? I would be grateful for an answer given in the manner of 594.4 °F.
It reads 101.2 °F
